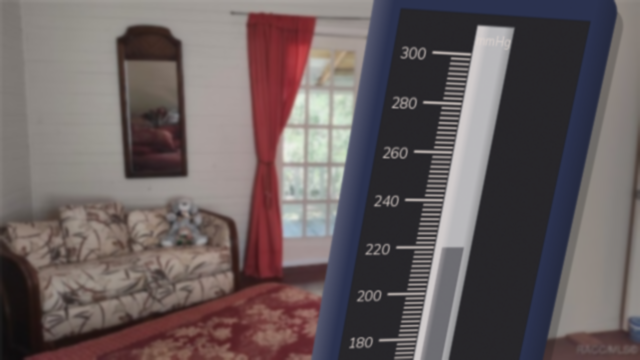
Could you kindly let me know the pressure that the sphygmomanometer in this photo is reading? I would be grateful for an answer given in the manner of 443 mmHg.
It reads 220 mmHg
